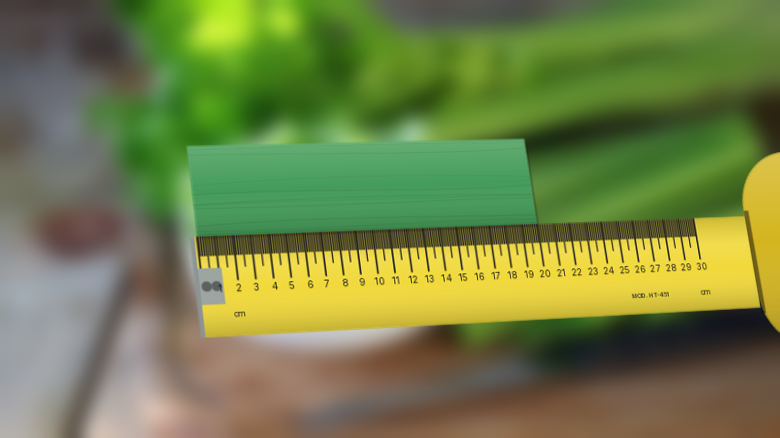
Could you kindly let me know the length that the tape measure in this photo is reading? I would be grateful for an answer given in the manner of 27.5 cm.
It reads 20 cm
